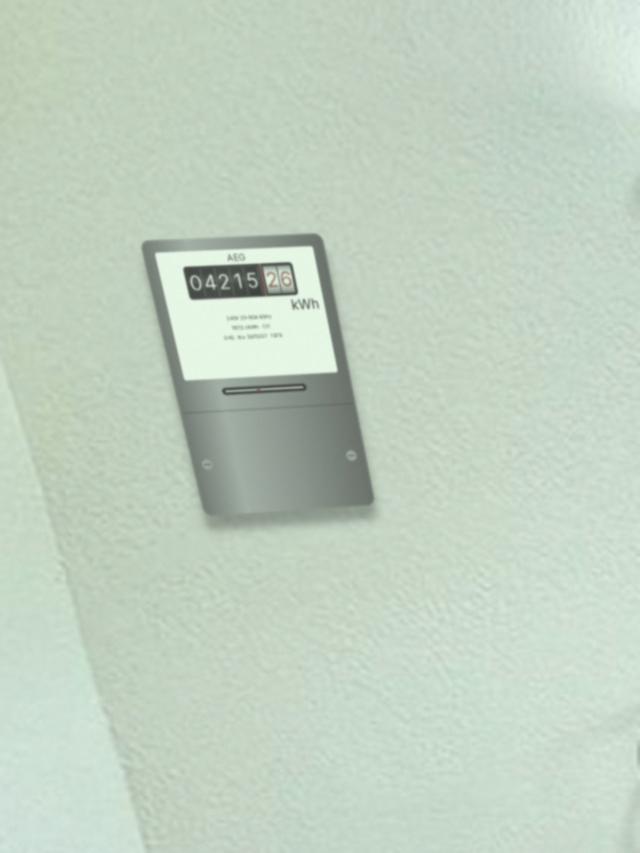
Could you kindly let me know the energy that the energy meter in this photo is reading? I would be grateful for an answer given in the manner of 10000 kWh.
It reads 4215.26 kWh
